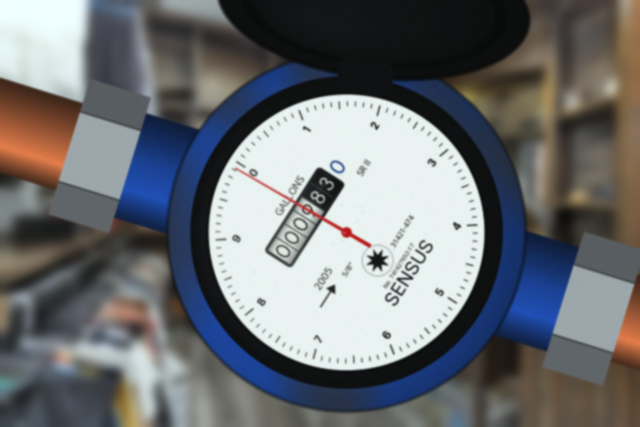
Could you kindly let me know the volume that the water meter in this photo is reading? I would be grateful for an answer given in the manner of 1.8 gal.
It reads 9829.9 gal
